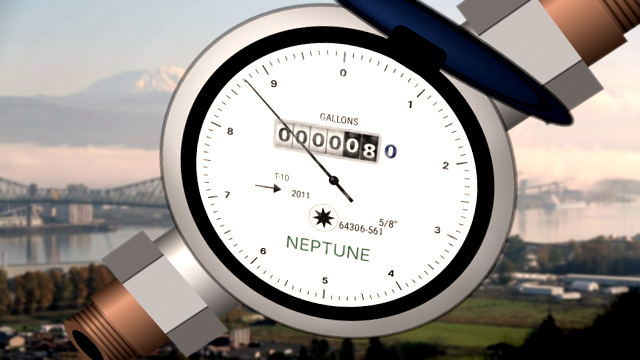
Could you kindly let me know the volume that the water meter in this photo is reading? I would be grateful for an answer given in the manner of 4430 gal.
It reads 78.7 gal
